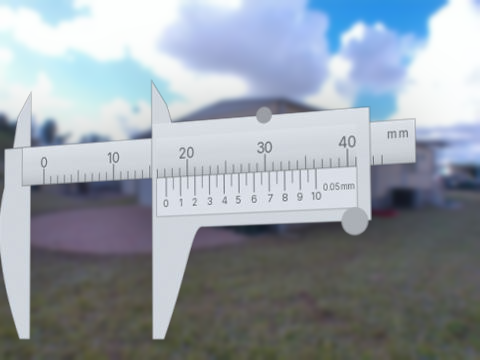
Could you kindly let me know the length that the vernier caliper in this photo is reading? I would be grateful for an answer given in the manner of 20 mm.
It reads 17.2 mm
